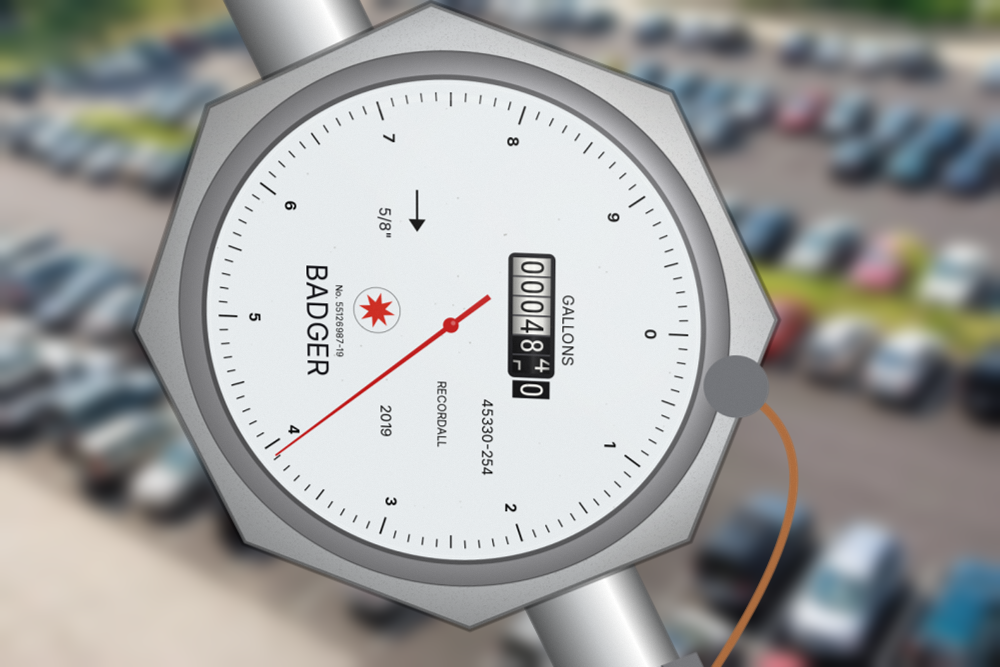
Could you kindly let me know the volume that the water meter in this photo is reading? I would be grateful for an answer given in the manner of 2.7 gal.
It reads 4843.9 gal
